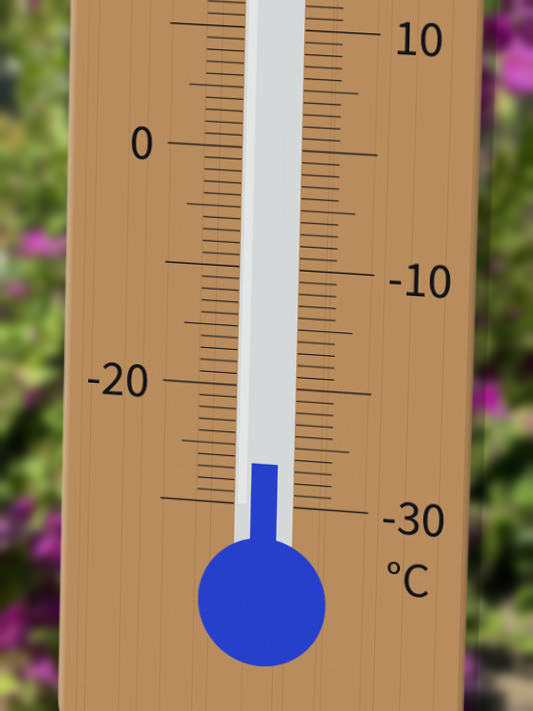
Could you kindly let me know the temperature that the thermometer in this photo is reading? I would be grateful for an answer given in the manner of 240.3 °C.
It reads -26.5 °C
